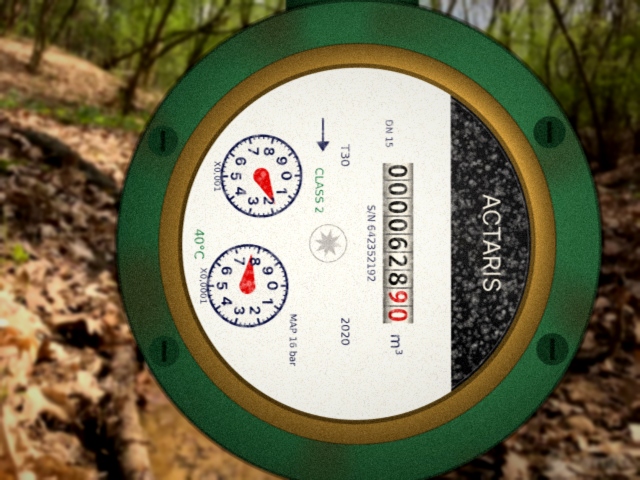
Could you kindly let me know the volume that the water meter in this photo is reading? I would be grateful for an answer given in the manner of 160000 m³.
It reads 628.9017 m³
